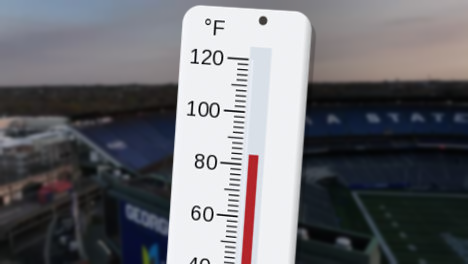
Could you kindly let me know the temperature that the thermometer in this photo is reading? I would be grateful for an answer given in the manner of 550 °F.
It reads 84 °F
